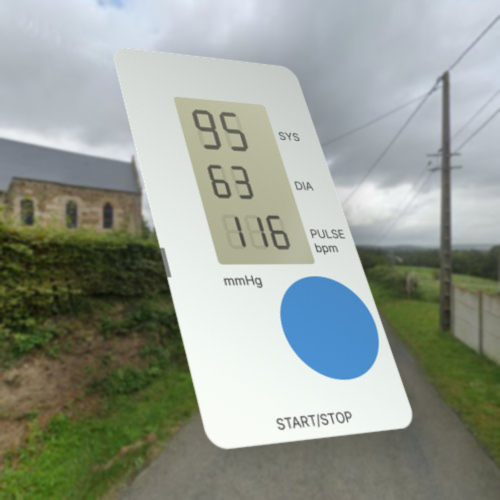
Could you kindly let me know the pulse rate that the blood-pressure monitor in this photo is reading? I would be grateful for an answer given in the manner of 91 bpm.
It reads 116 bpm
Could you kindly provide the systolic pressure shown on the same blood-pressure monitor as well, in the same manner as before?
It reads 95 mmHg
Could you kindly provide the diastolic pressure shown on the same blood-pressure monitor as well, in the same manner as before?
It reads 63 mmHg
